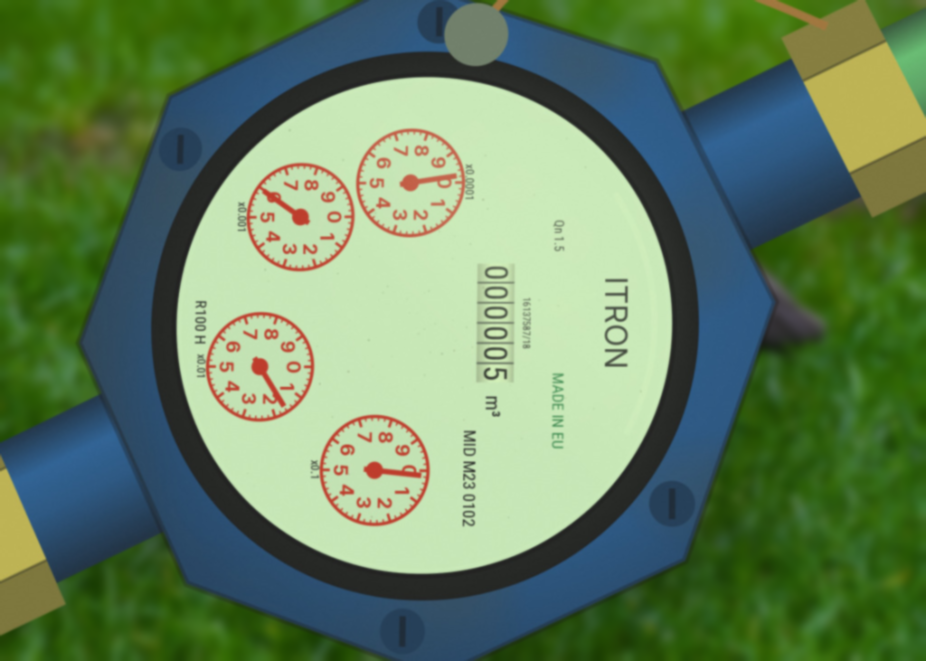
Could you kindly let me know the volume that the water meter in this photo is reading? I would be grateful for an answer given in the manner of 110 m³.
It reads 5.0159 m³
